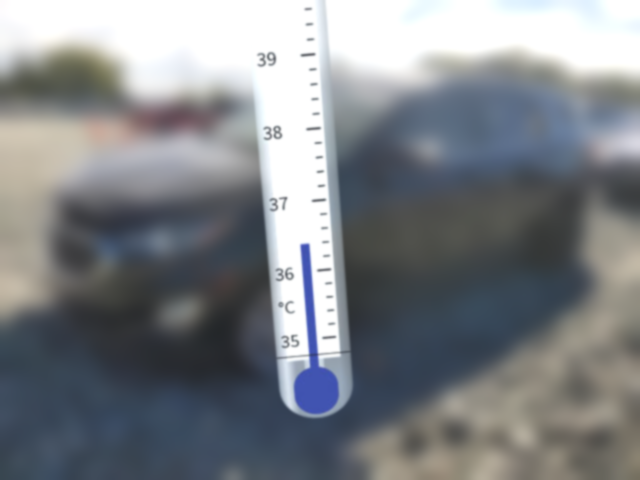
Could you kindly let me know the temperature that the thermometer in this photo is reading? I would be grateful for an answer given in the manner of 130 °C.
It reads 36.4 °C
